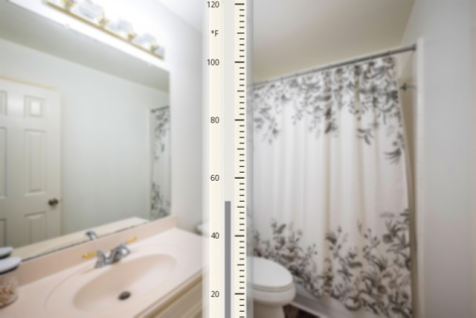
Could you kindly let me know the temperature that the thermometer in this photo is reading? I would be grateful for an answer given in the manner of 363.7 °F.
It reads 52 °F
